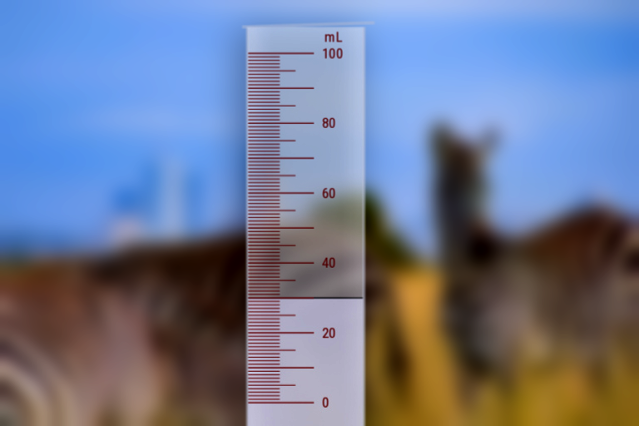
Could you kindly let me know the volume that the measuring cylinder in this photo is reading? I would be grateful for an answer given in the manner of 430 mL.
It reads 30 mL
